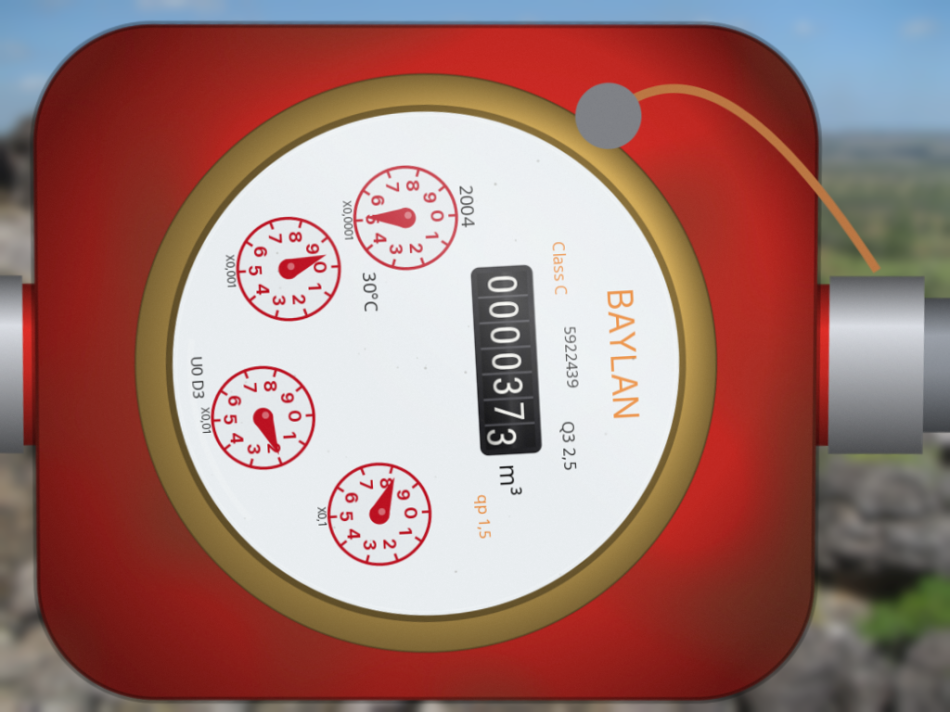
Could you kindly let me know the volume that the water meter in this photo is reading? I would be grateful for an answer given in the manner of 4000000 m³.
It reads 372.8195 m³
